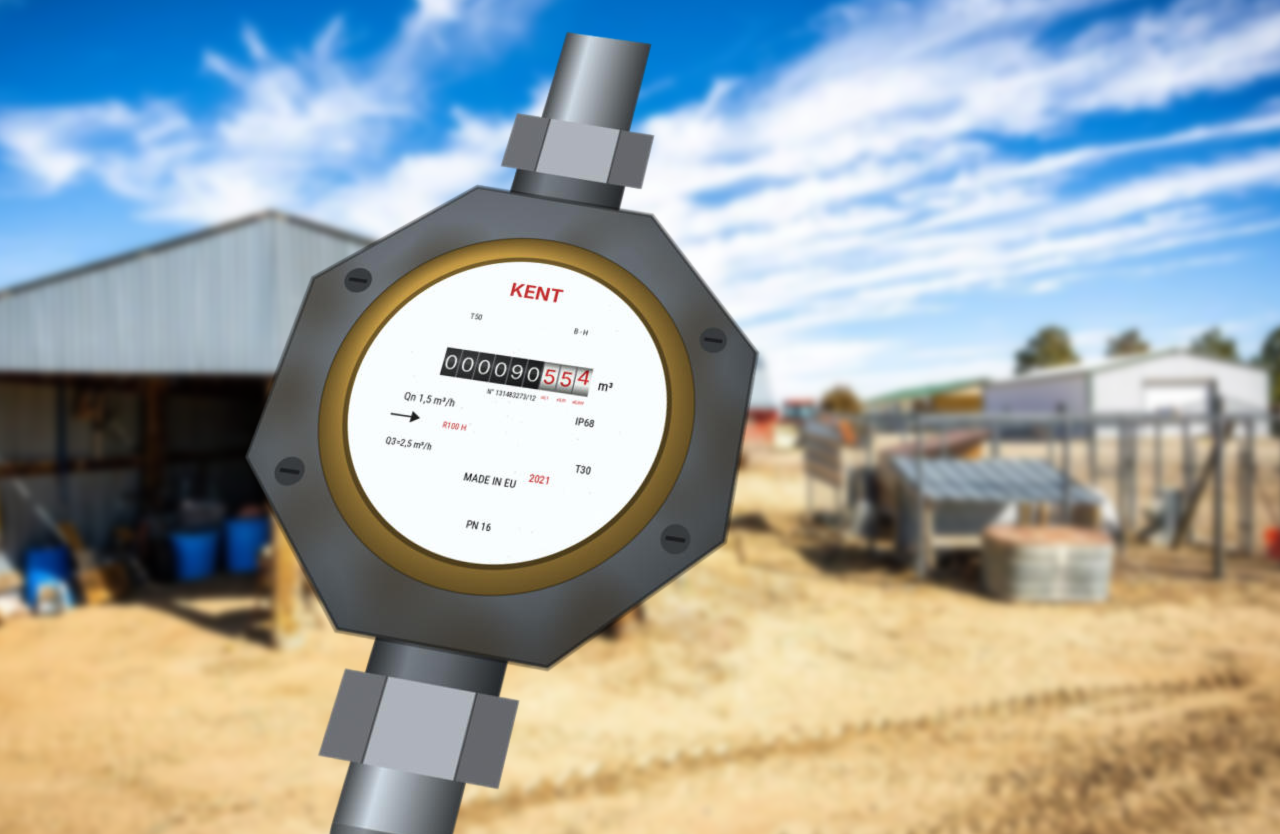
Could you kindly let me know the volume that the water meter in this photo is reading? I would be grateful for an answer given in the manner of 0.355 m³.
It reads 90.554 m³
